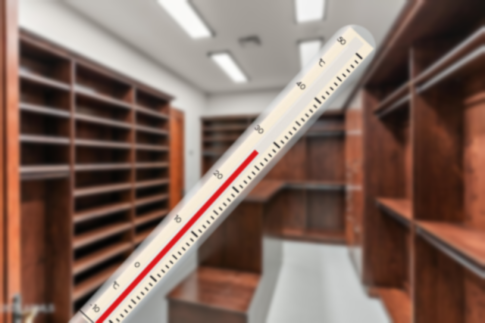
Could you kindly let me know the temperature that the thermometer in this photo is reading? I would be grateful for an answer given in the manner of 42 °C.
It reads 27 °C
